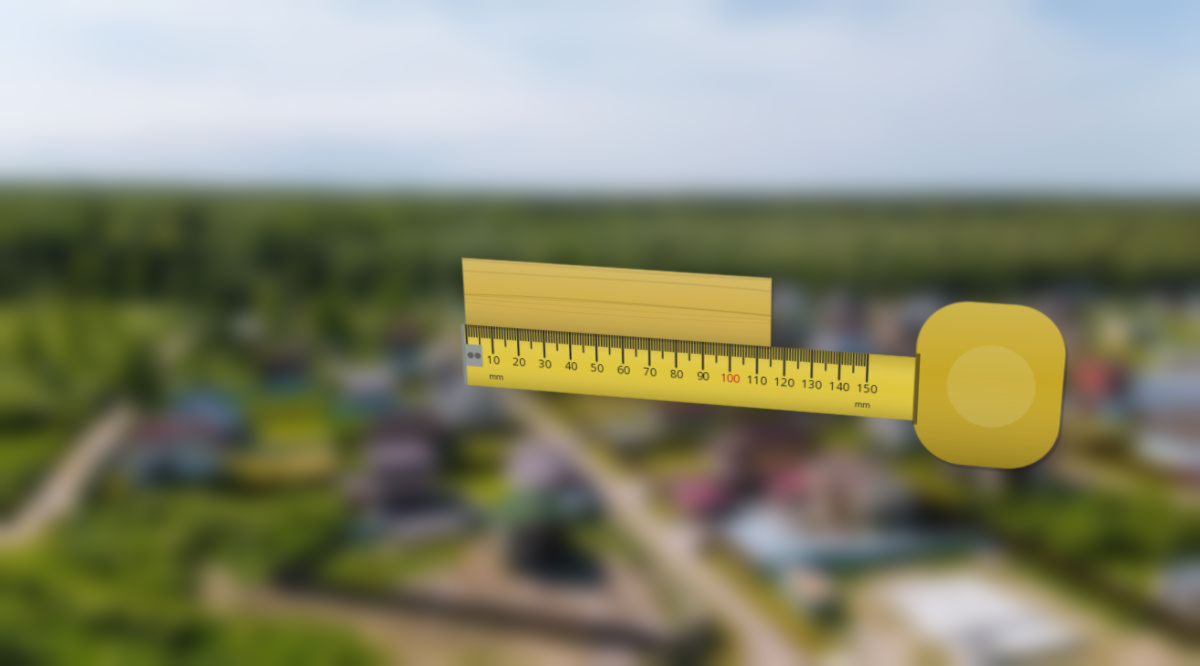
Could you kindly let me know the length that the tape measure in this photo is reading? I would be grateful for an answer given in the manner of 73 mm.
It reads 115 mm
